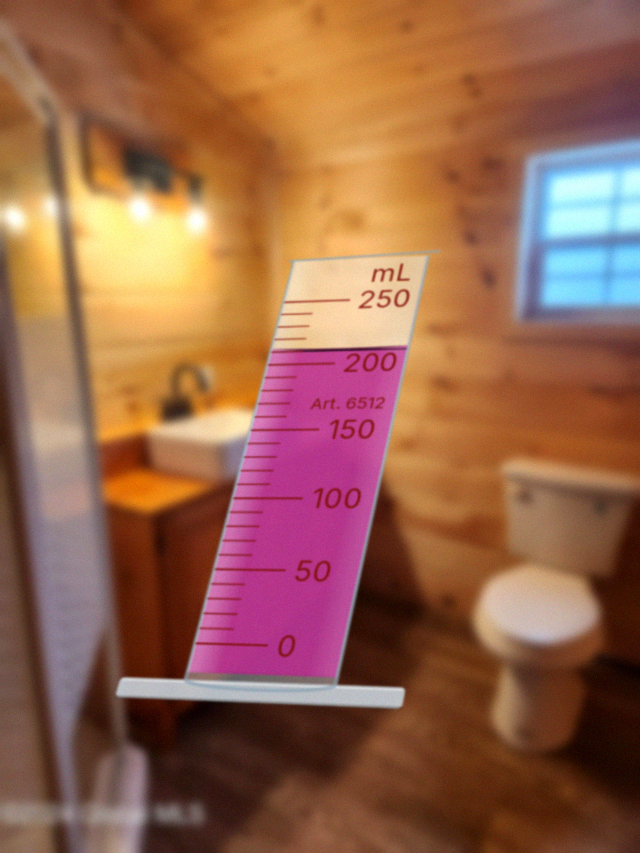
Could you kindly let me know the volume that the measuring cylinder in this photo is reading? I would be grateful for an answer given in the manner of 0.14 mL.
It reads 210 mL
